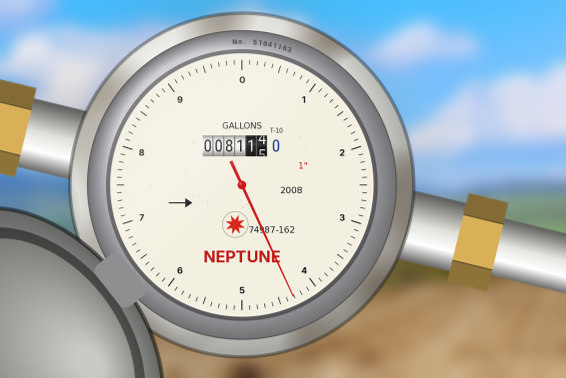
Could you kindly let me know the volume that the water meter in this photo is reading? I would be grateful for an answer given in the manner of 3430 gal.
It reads 81144.3 gal
